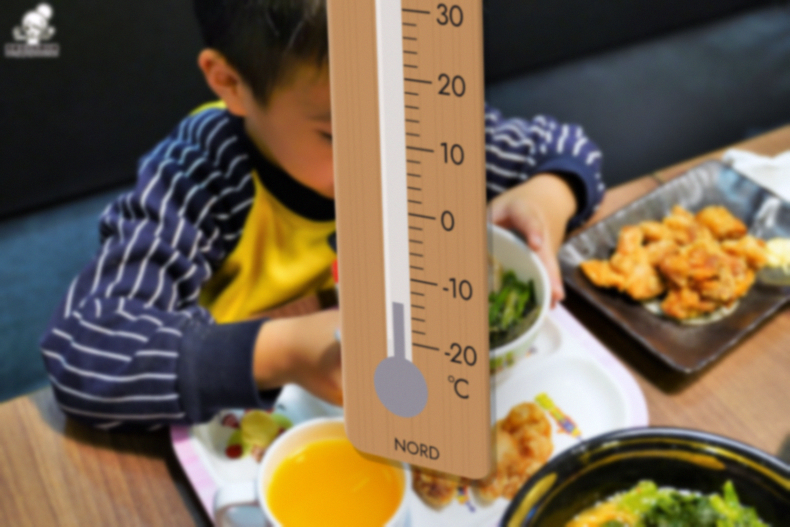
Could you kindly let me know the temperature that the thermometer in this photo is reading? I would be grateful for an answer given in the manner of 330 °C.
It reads -14 °C
